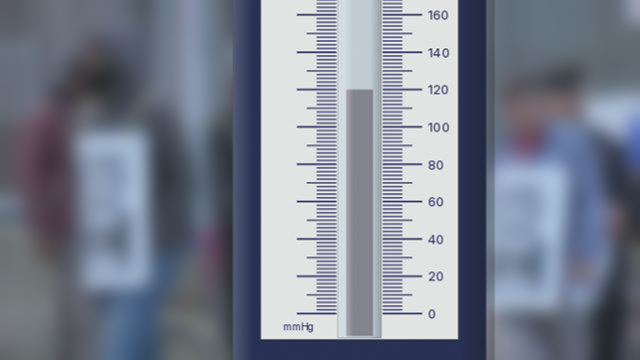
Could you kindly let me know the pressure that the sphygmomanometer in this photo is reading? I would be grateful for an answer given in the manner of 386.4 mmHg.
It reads 120 mmHg
